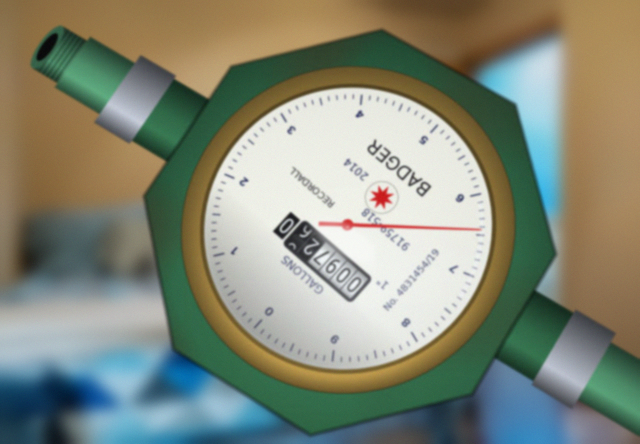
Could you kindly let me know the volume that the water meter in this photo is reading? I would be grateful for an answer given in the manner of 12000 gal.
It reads 97256.4 gal
